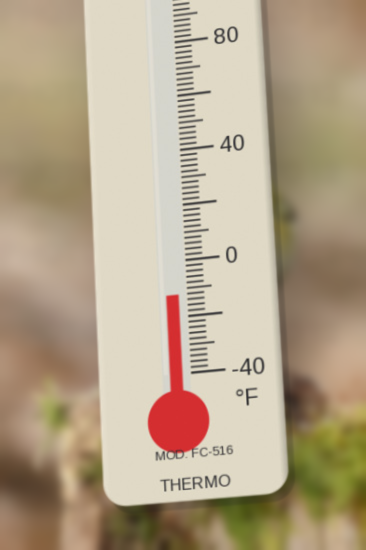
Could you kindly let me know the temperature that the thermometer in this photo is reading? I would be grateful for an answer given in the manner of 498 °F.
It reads -12 °F
